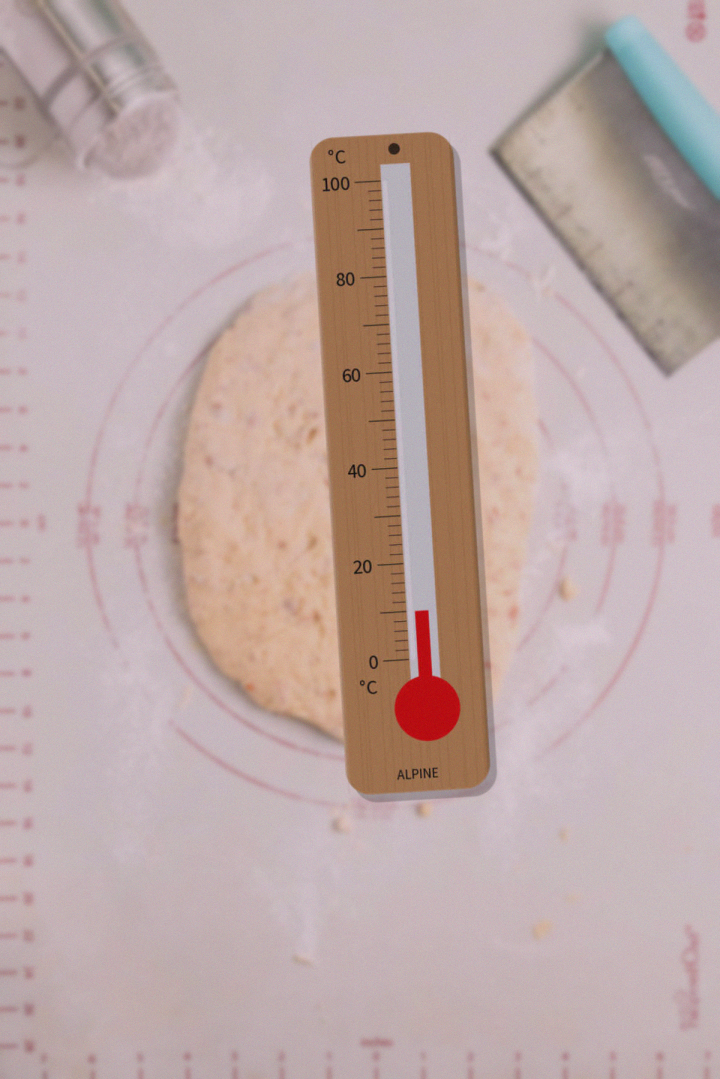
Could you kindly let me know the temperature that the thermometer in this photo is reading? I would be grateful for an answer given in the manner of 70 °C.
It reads 10 °C
